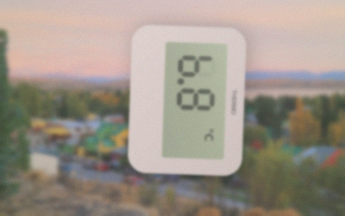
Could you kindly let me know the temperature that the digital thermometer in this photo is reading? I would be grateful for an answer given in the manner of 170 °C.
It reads 6.8 °C
